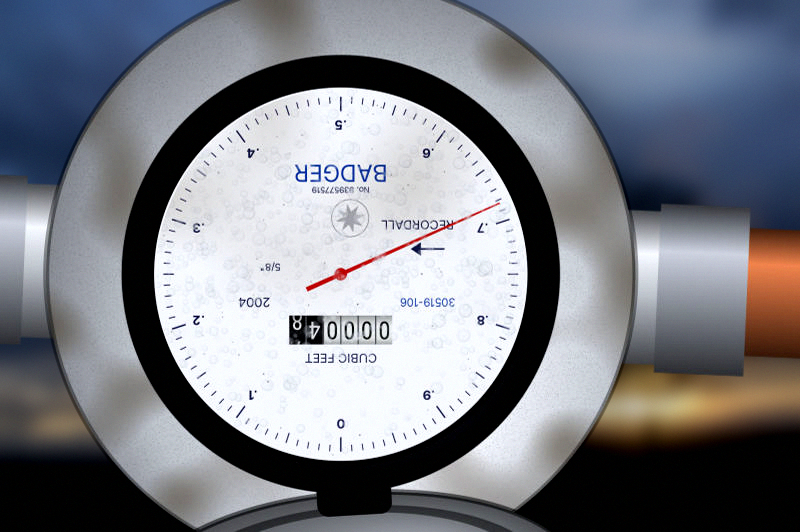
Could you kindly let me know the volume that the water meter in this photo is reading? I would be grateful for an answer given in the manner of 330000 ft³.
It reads 47.68 ft³
